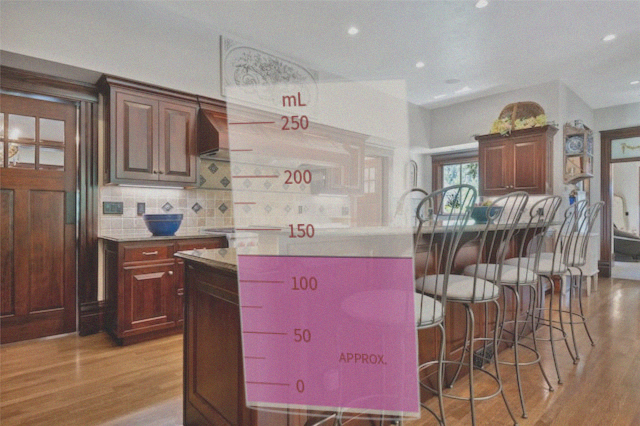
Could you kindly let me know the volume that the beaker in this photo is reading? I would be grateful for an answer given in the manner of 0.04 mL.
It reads 125 mL
